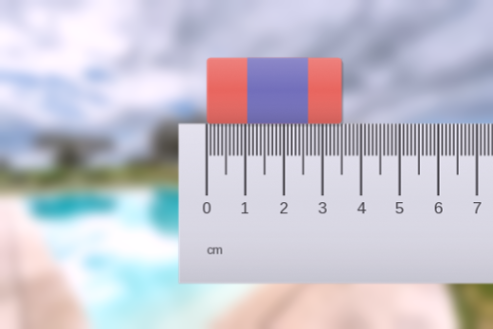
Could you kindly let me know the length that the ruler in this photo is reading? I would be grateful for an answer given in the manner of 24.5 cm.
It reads 3.5 cm
